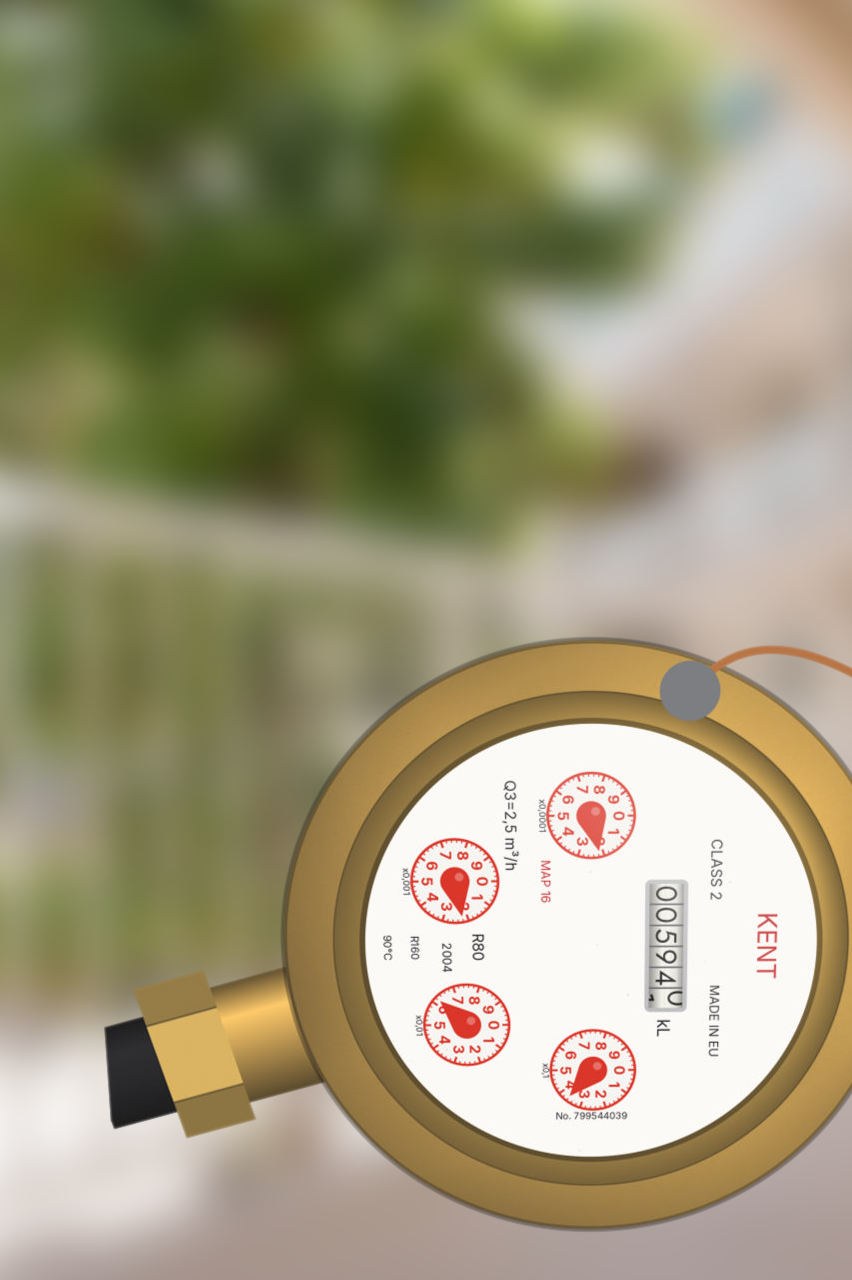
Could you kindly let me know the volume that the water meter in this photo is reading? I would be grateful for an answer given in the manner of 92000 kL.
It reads 5940.3622 kL
